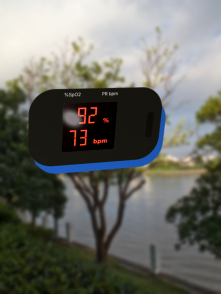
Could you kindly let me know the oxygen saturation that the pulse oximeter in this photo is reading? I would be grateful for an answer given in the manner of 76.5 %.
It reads 92 %
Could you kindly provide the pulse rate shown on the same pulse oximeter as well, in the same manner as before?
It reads 73 bpm
